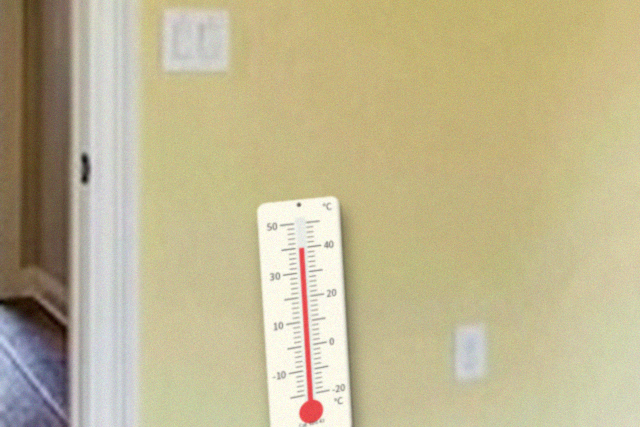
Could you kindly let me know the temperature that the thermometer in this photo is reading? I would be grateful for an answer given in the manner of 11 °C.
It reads 40 °C
